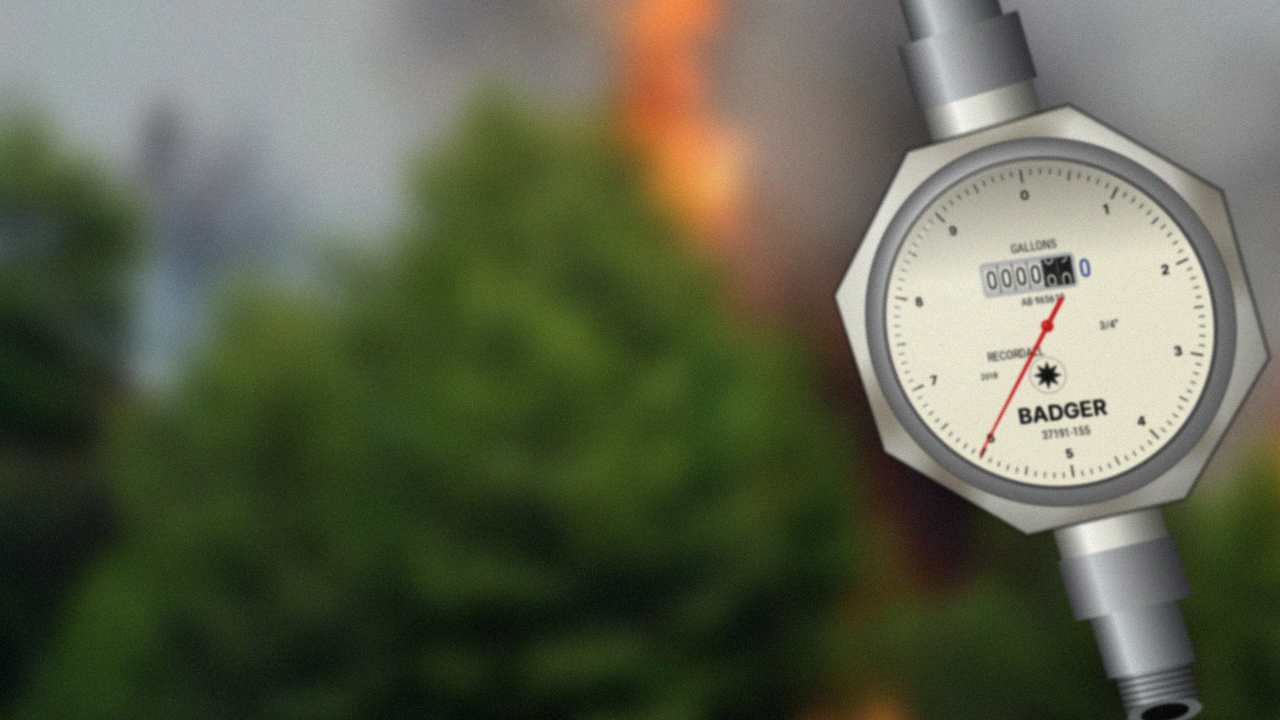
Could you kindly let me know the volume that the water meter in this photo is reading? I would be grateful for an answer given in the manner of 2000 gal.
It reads 896.0 gal
